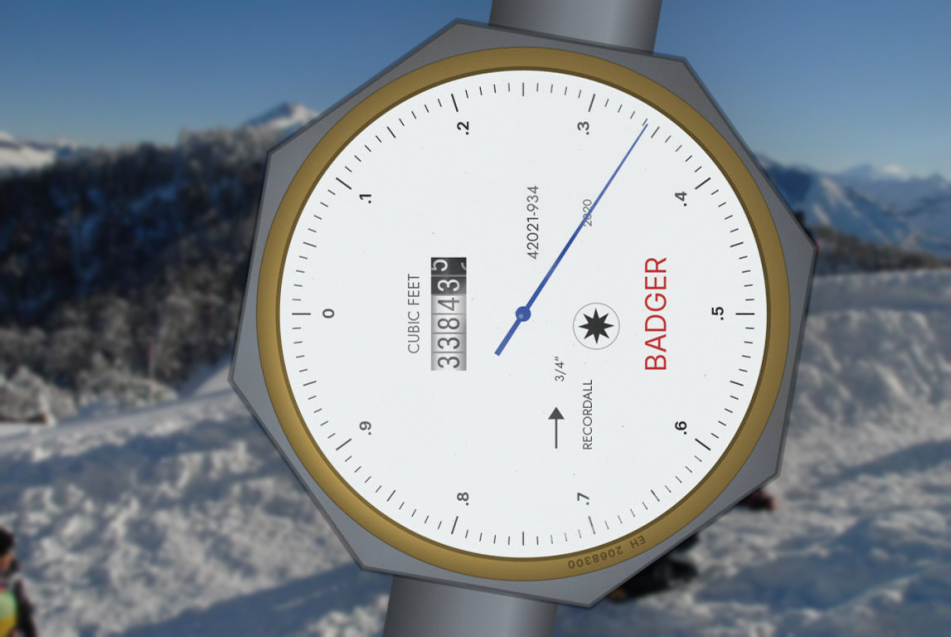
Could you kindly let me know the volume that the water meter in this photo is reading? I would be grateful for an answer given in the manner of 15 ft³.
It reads 338435.34 ft³
